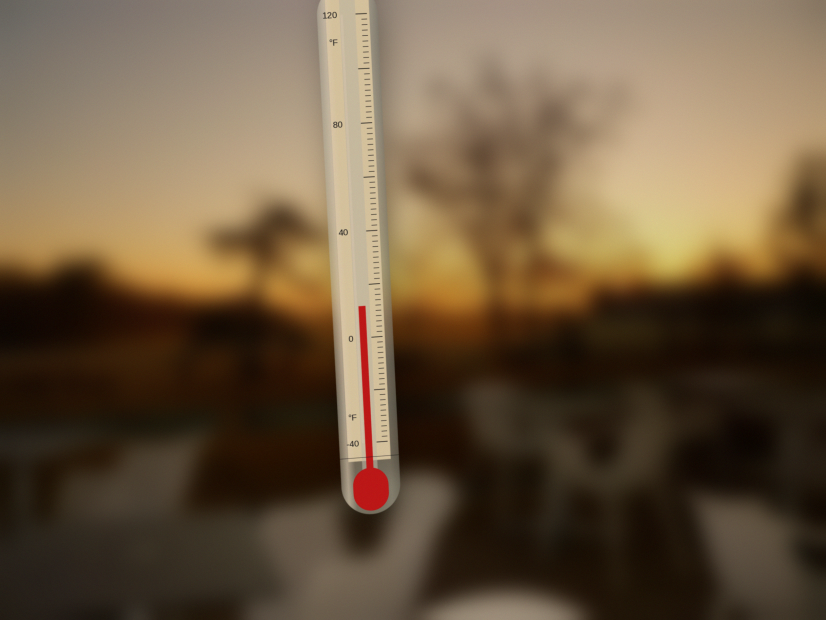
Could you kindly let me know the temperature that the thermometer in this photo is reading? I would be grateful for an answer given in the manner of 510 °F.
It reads 12 °F
